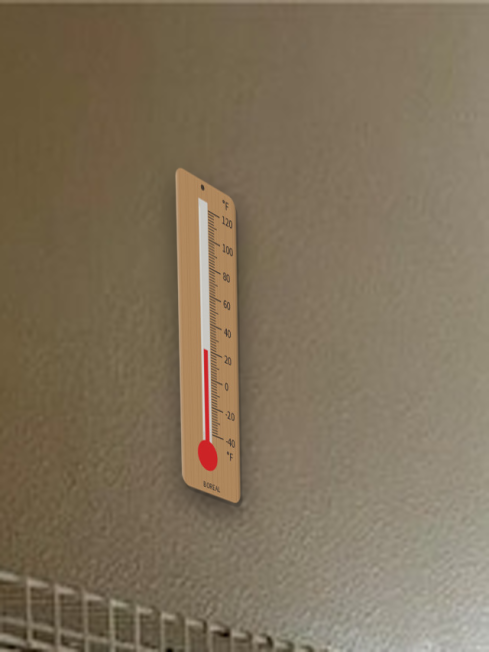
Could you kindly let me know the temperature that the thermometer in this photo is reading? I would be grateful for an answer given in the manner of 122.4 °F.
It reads 20 °F
